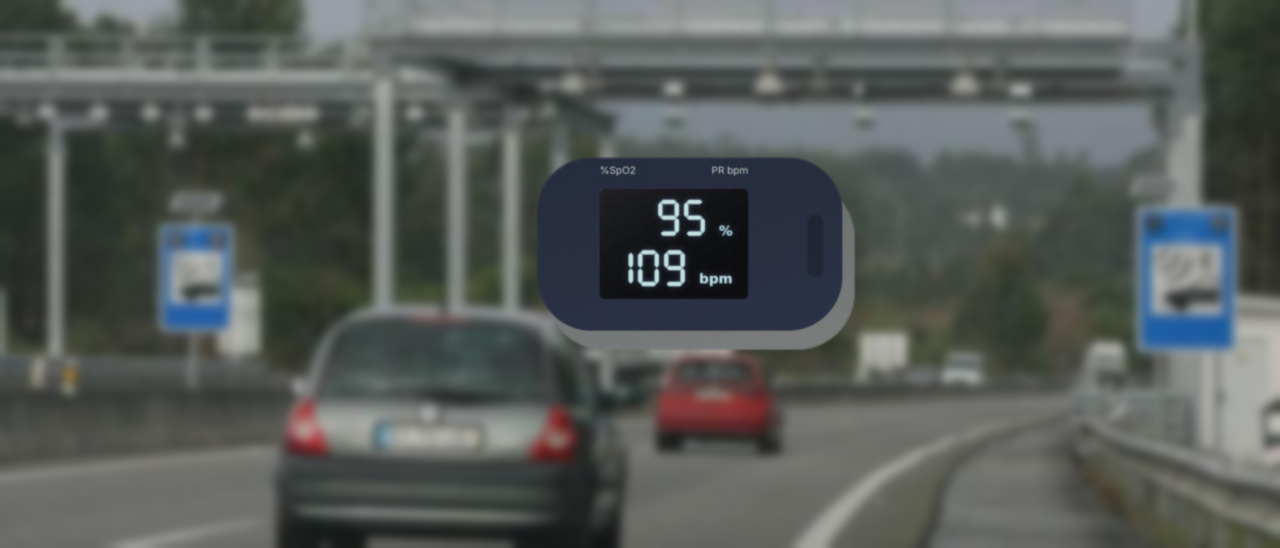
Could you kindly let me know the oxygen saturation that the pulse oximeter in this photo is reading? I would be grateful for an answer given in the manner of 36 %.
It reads 95 %
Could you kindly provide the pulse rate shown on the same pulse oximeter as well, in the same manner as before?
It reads 109 bpm
